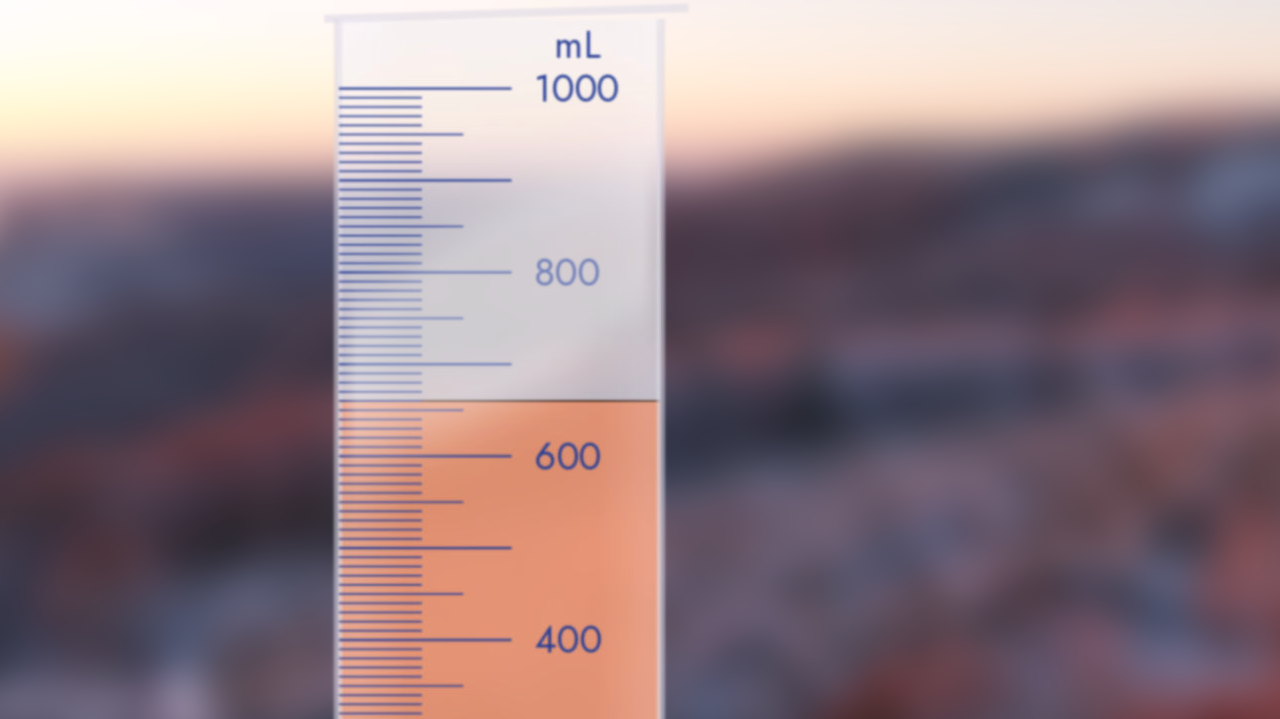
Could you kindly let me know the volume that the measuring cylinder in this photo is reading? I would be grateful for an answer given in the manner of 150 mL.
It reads 660 mL
